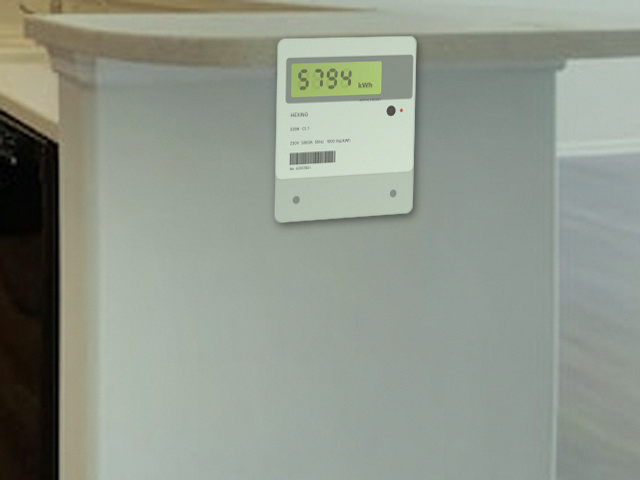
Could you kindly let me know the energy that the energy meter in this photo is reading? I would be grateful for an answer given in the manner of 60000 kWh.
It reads 5794 kWh
